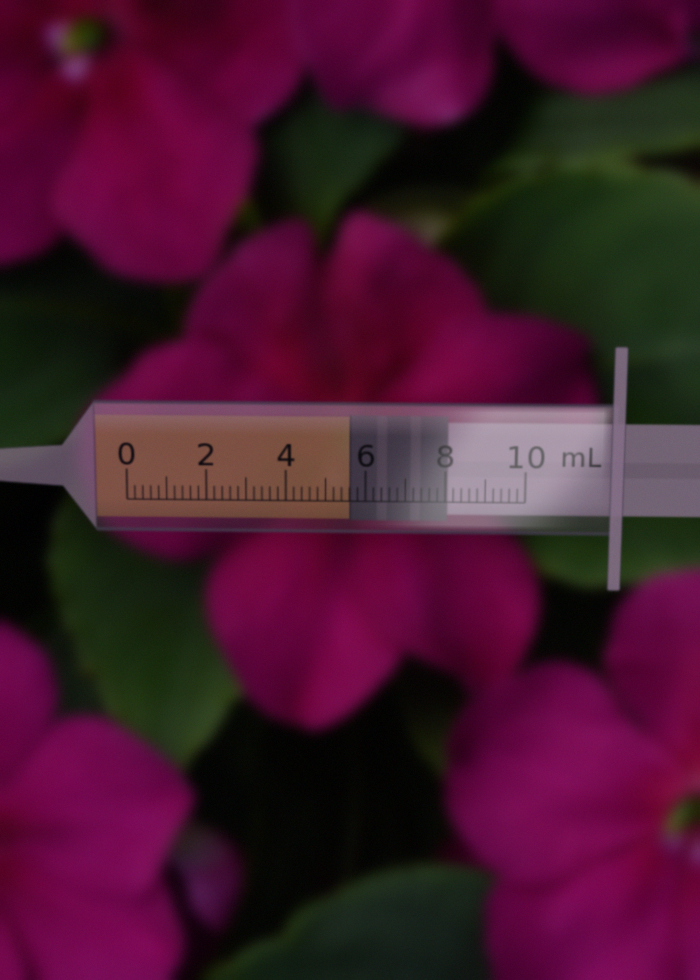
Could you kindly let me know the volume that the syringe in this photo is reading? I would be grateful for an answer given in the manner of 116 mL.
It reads 5.6 mL
